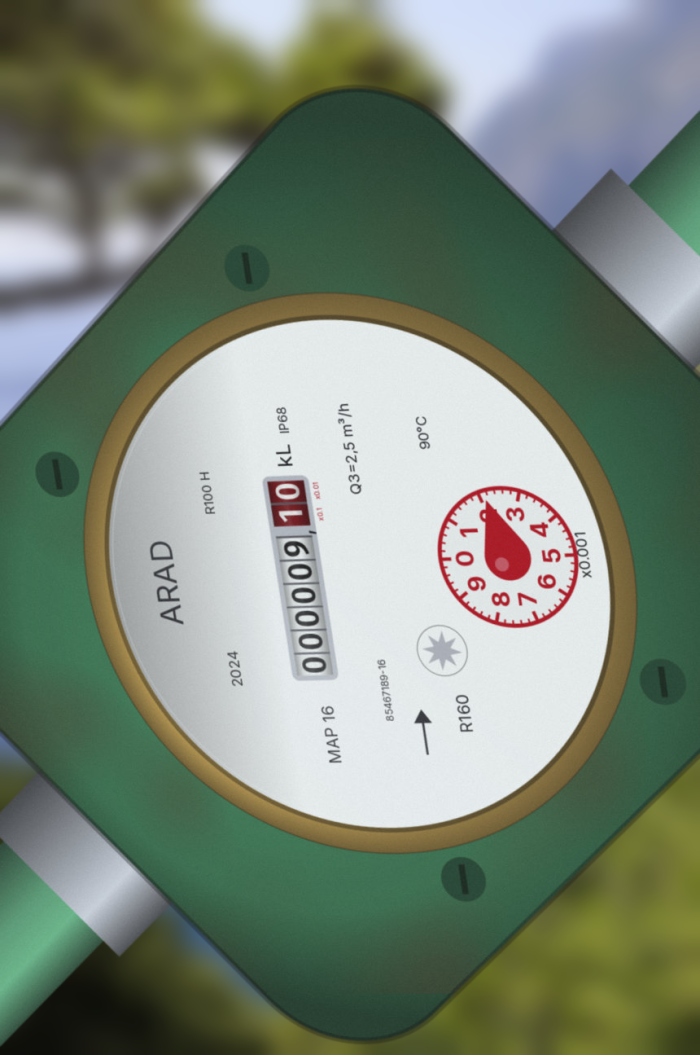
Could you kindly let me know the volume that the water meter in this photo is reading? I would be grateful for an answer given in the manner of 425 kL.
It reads 9.102 kL
